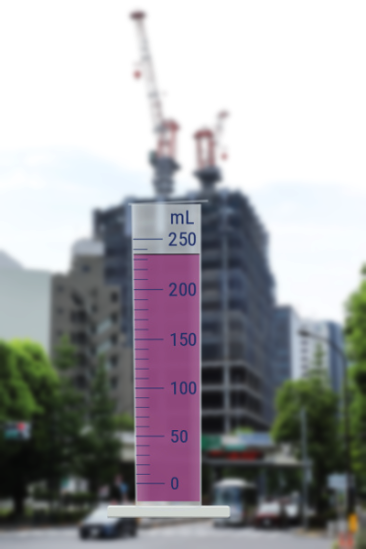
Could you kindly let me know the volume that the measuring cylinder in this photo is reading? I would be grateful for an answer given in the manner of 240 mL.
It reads 235 mL
